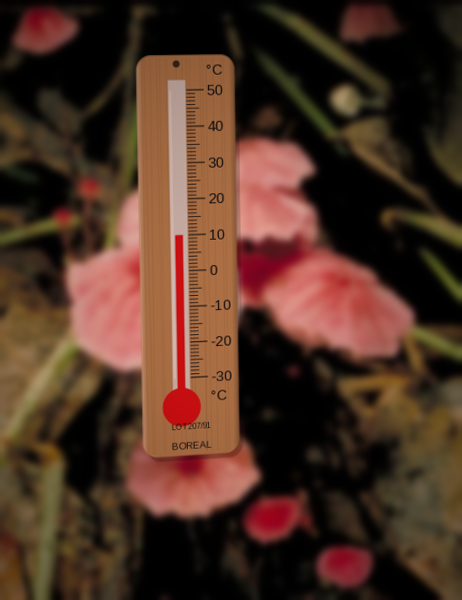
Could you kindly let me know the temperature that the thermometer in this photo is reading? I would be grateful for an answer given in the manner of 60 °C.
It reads 10 °C
